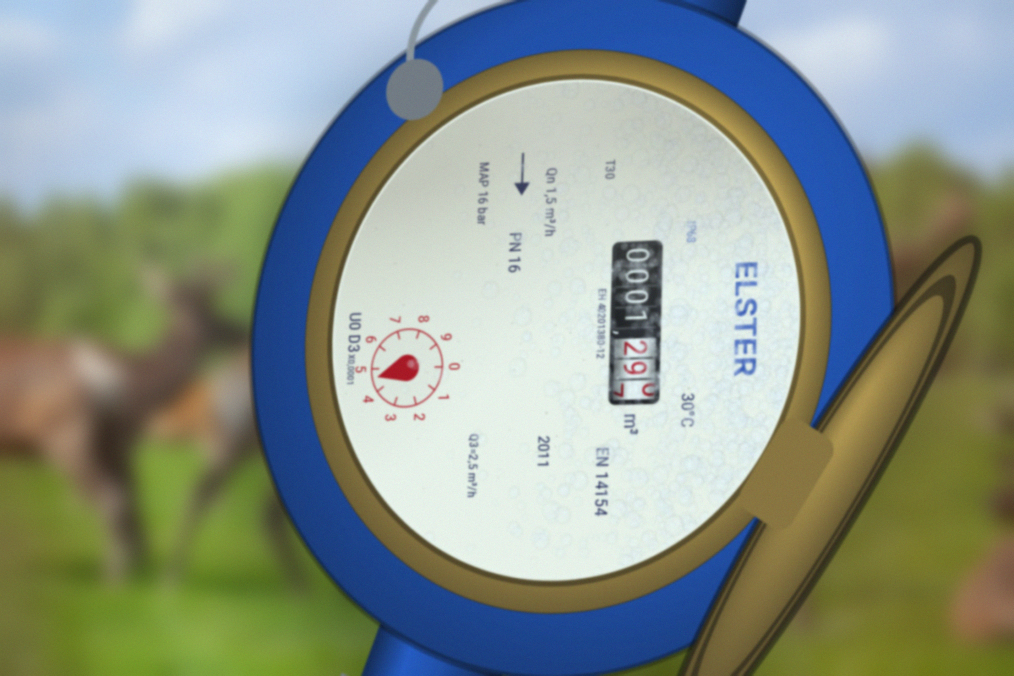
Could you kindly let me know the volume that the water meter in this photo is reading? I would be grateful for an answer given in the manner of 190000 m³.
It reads 1.2964 m³
